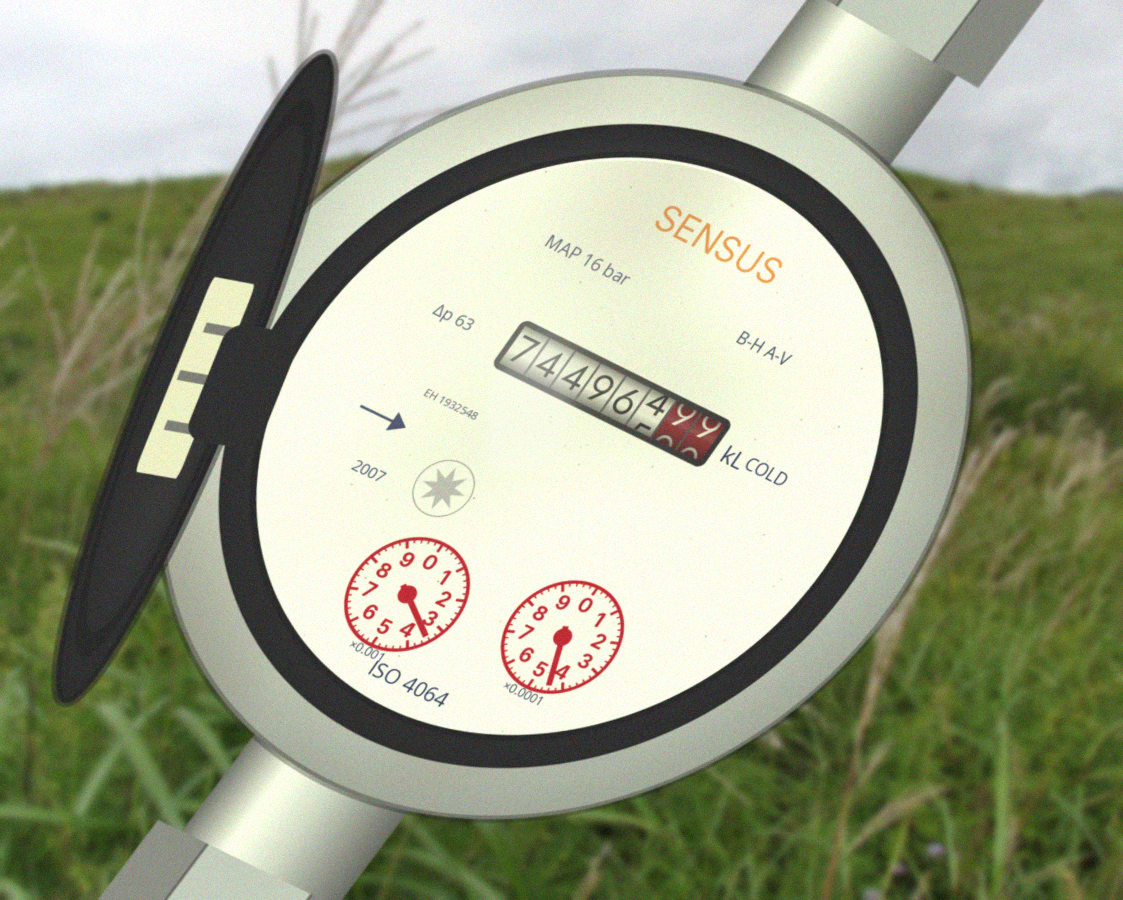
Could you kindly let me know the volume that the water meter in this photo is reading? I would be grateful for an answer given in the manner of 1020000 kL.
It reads 744964.9934 kL
